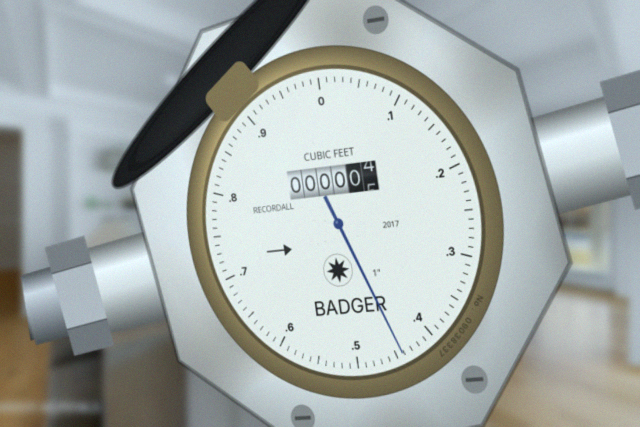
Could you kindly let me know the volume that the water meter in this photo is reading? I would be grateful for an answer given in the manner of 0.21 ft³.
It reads 4.44 ft³
